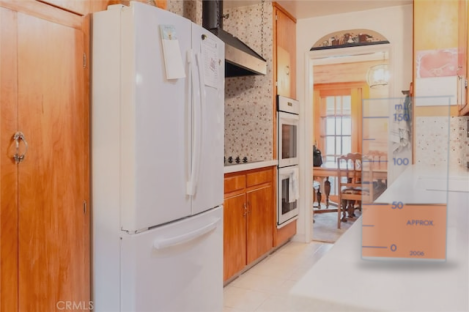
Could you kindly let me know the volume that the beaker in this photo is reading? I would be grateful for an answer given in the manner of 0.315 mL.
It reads 50 mL
